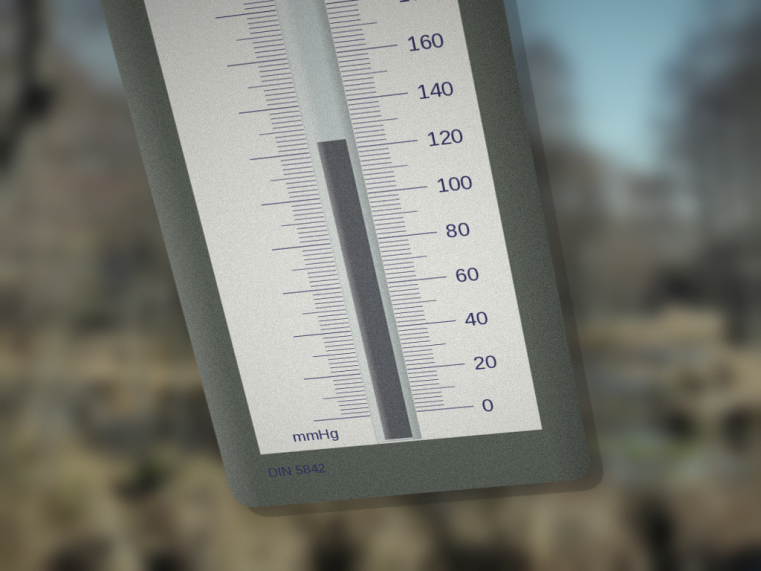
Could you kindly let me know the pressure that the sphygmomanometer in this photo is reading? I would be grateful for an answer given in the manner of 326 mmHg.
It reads 124 mmHg
